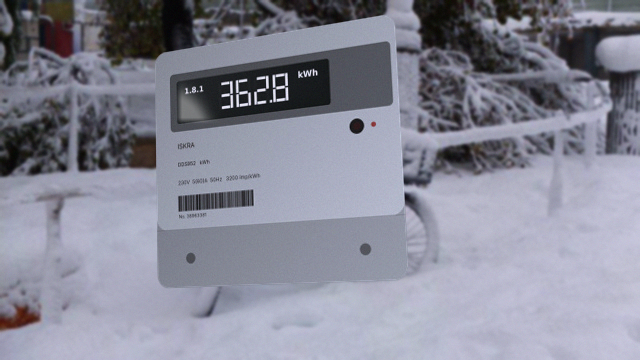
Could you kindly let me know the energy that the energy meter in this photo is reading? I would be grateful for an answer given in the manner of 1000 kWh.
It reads 362.8 kWh
